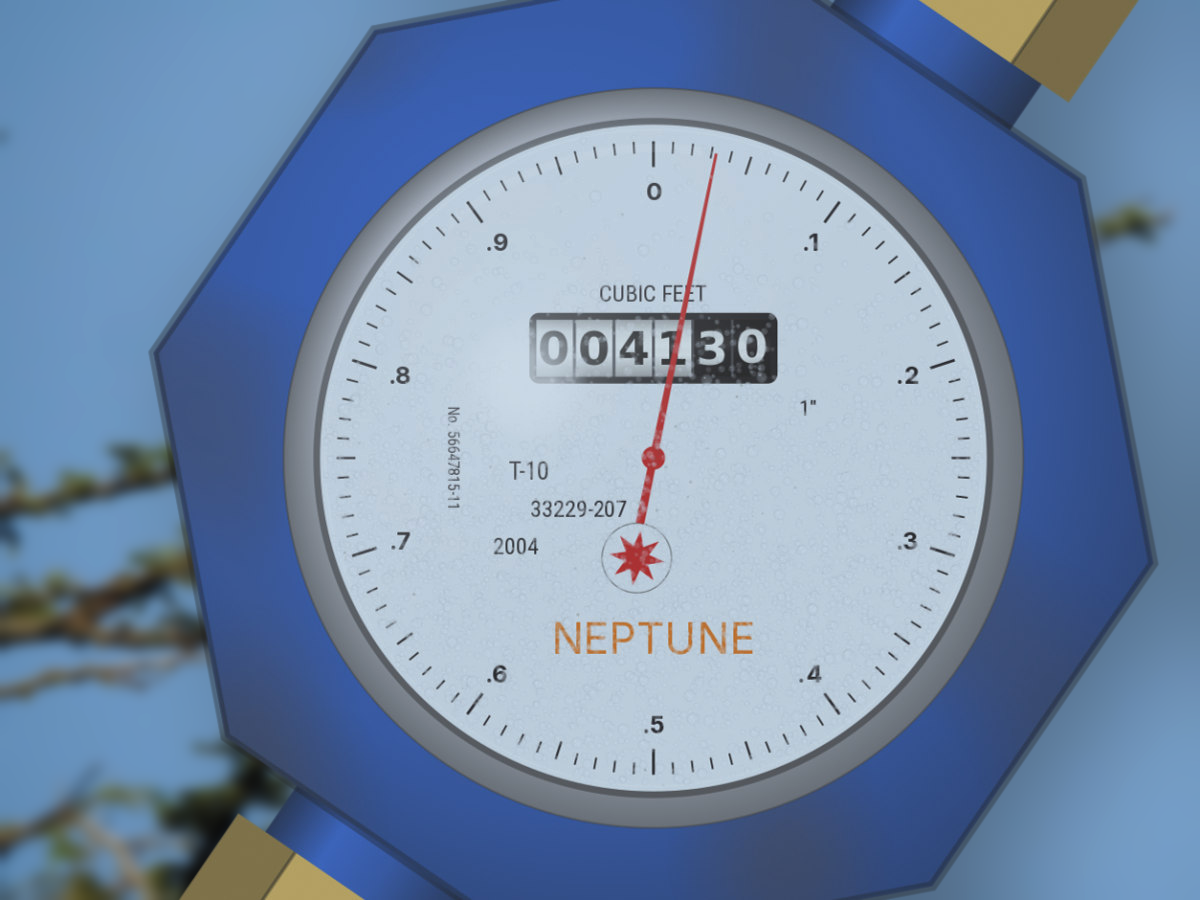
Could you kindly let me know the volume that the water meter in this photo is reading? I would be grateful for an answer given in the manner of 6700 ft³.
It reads 4130.03 ft³
